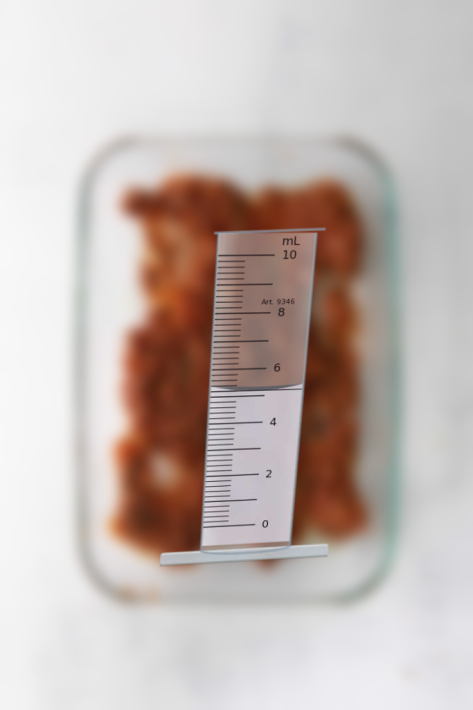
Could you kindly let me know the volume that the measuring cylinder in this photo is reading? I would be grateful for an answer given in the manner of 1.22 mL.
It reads 5.2 mL
